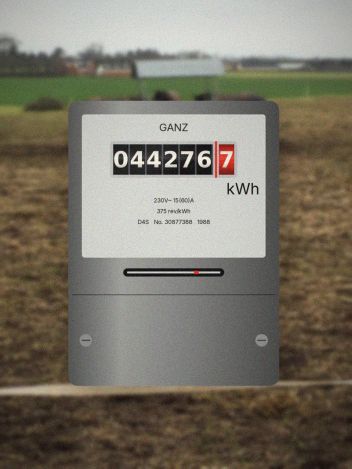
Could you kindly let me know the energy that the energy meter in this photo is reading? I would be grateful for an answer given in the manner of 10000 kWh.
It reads 44276.7 kWh
